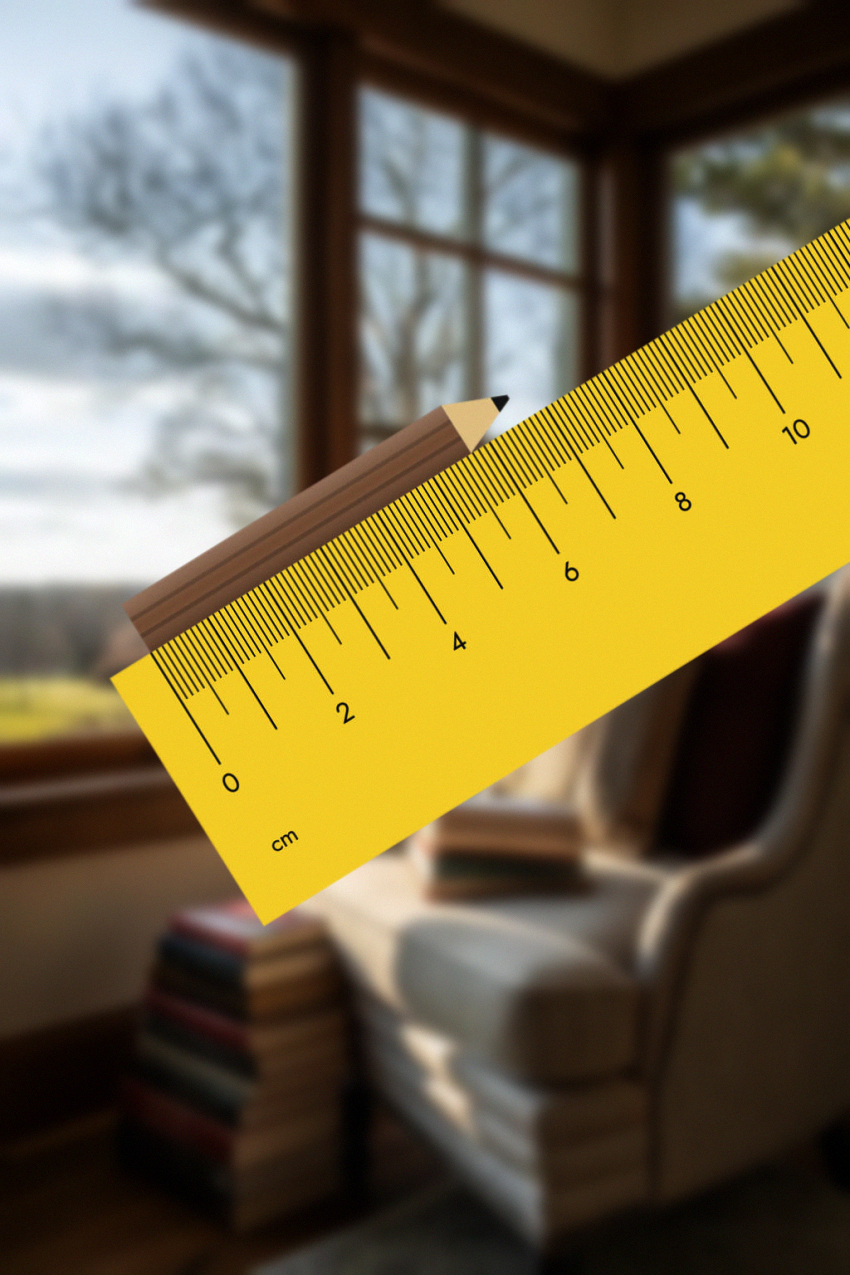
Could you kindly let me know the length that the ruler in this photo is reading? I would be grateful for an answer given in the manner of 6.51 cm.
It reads 6.6 cm
